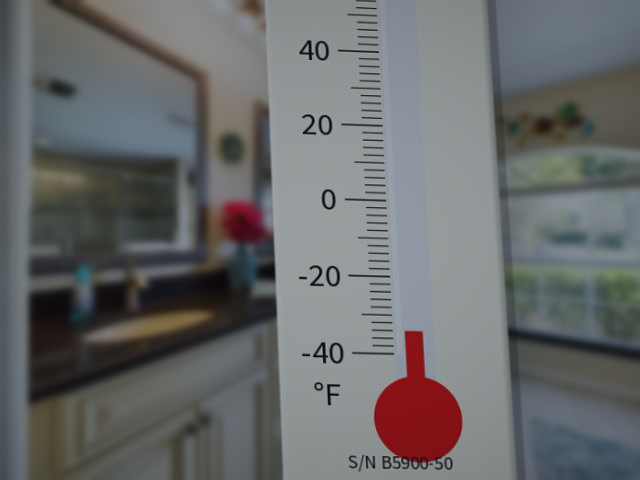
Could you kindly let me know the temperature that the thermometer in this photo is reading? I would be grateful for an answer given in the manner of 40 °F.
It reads -34 °F
